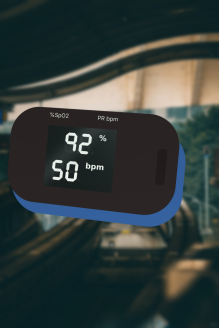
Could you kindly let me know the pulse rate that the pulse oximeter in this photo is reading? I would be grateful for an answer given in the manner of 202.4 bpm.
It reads 50 bpm
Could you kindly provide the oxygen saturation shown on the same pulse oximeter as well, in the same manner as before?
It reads 92 %
